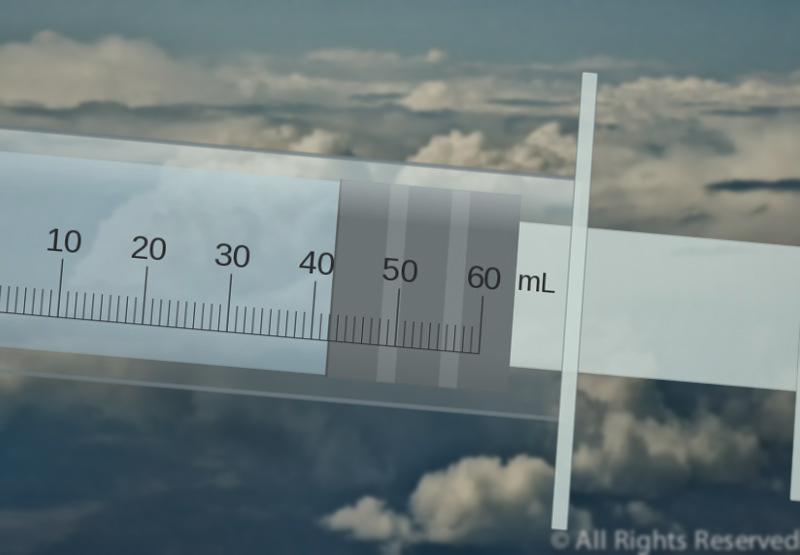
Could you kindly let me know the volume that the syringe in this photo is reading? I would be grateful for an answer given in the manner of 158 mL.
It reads 42 mL
